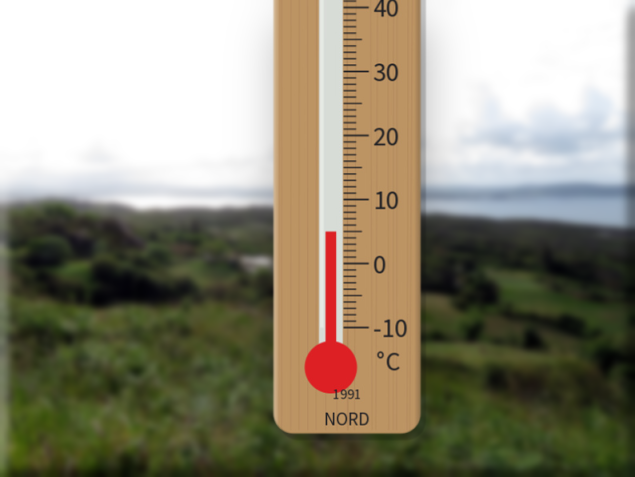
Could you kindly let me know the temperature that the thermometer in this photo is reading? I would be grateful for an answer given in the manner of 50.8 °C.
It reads 5 °C
